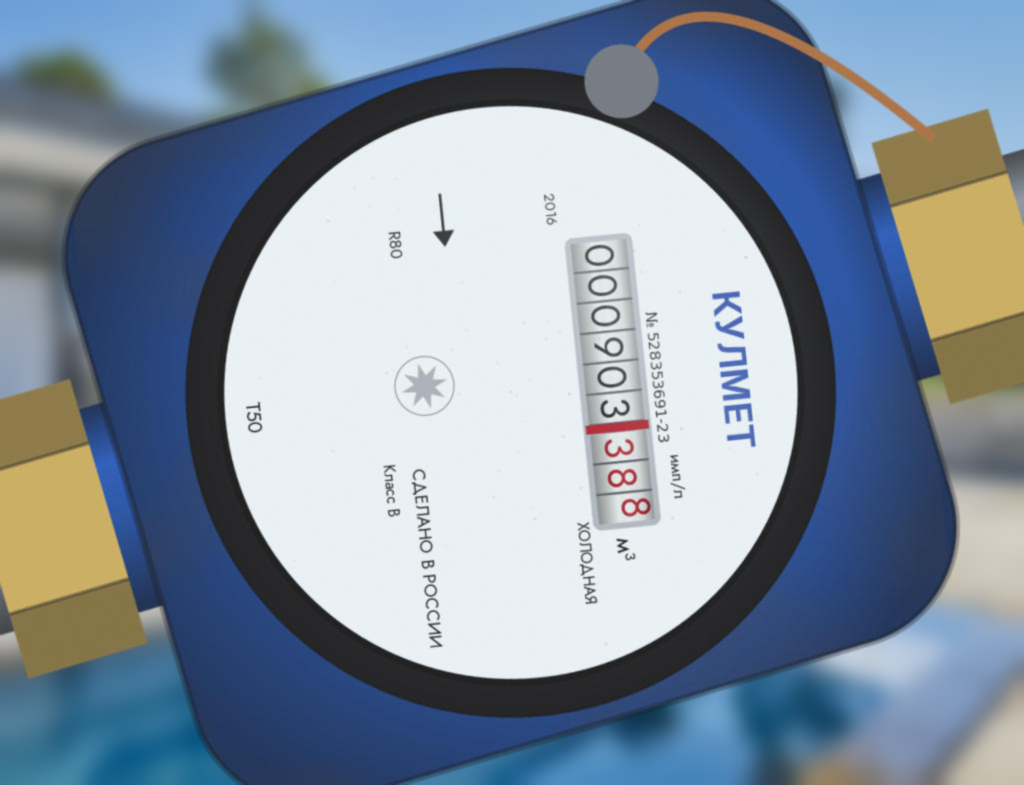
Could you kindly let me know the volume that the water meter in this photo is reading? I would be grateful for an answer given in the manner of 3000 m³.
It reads 903.388 m³
